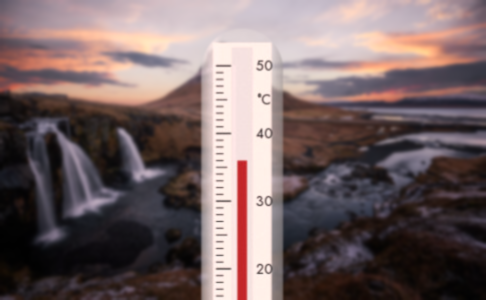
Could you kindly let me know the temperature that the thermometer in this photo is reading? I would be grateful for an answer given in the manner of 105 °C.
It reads 36 °C
